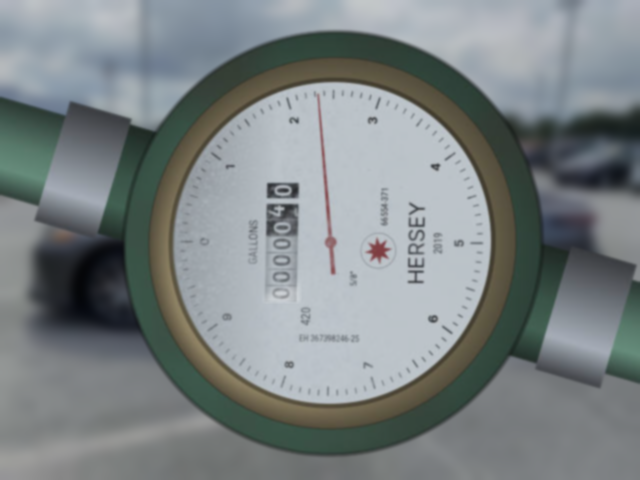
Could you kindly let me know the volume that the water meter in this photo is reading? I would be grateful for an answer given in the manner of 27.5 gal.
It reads 42.3 gal
